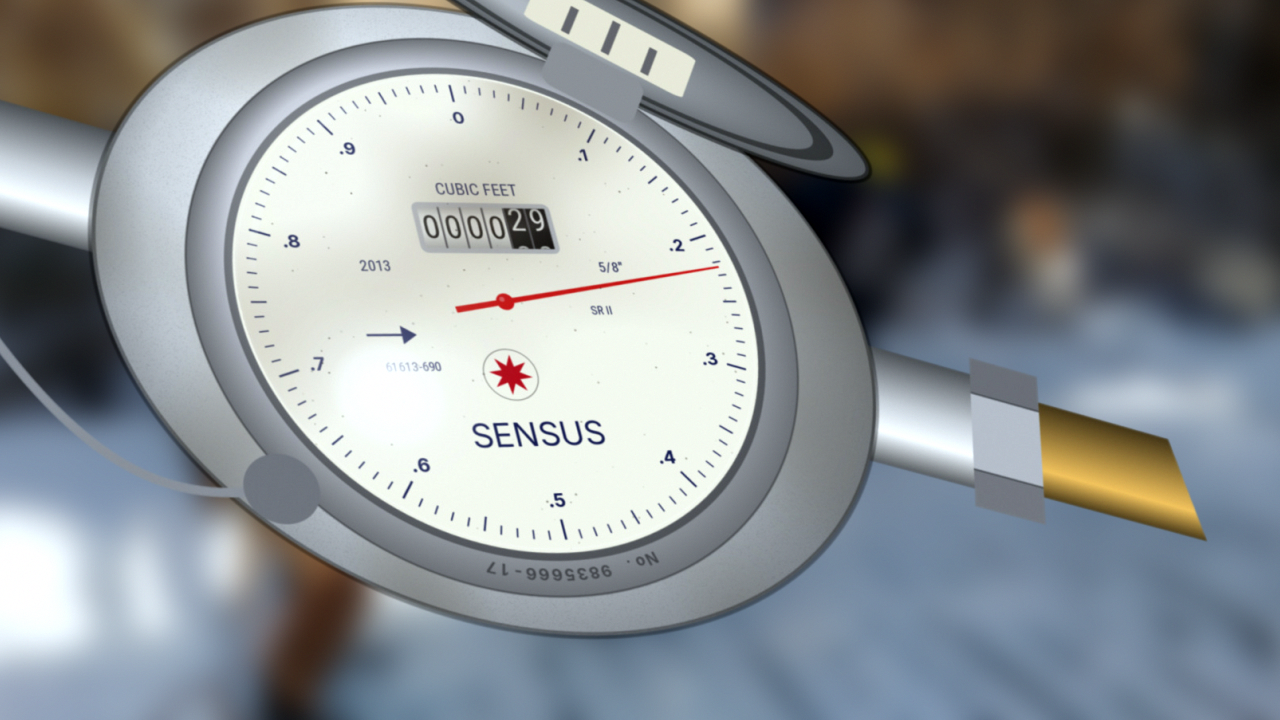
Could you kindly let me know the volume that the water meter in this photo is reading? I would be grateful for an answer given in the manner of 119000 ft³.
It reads 29.22 ft³
